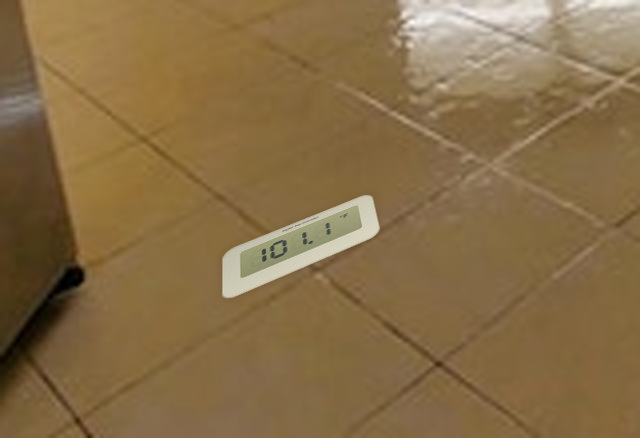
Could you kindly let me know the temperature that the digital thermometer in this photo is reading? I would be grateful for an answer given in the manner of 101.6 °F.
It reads 101.1 °F
